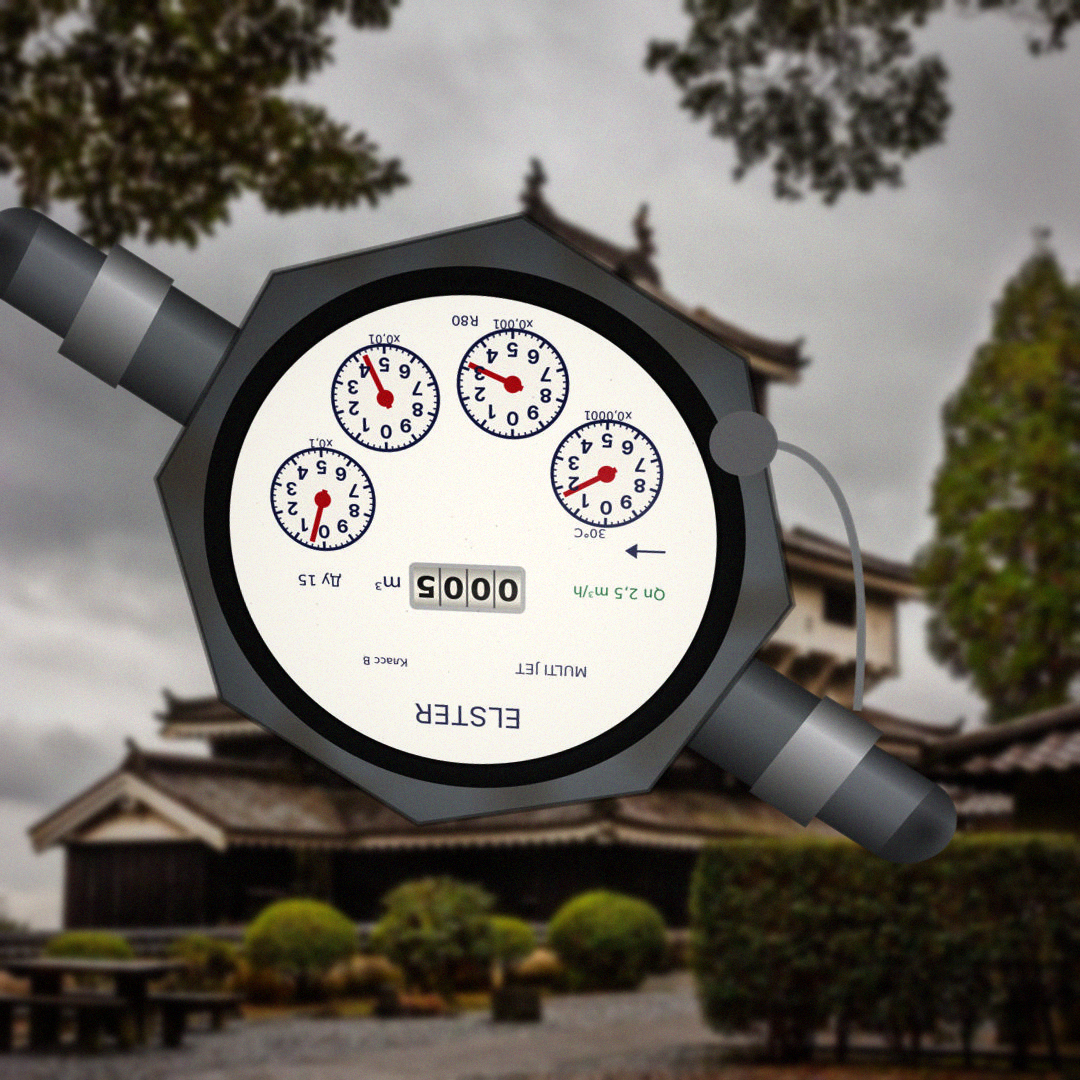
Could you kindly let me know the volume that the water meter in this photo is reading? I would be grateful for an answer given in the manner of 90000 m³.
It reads 5.0431 m³
